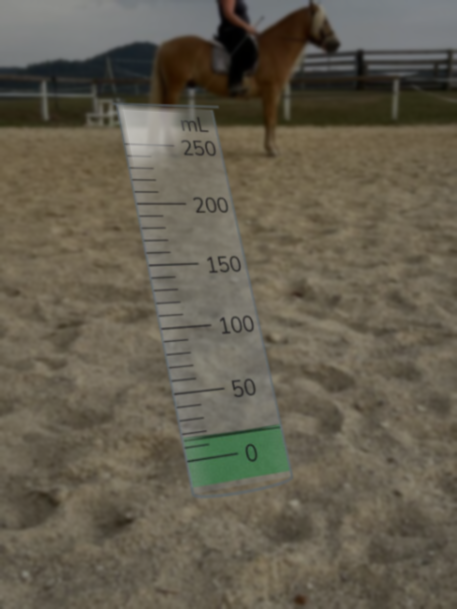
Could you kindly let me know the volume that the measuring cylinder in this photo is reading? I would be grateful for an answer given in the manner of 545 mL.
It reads 15 mL
